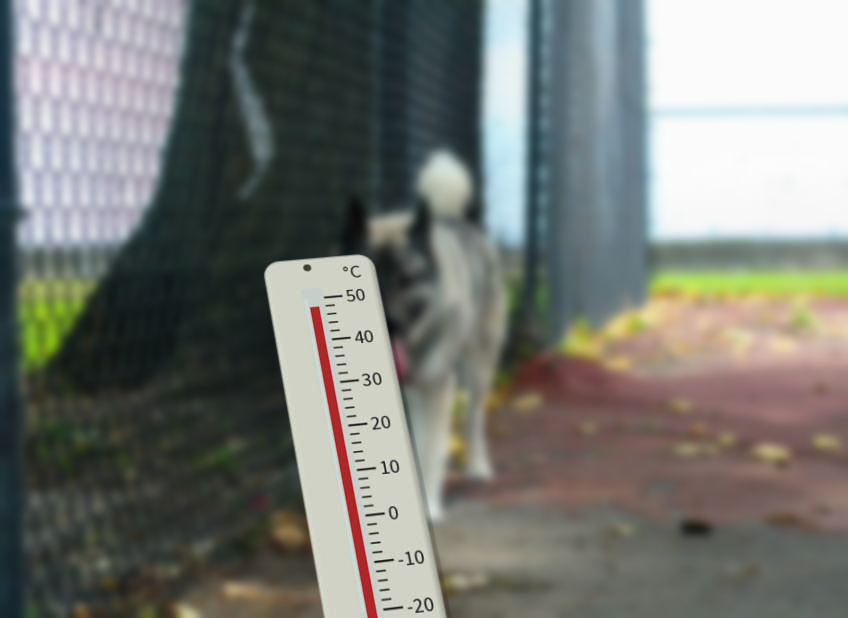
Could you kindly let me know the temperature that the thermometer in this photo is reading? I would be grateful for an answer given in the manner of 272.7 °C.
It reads 48 °C
